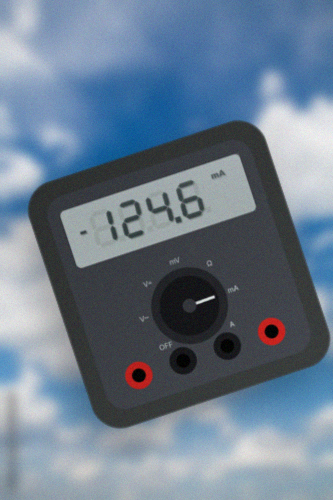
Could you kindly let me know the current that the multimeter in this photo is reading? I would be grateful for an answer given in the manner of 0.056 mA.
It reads -124.6 mA
